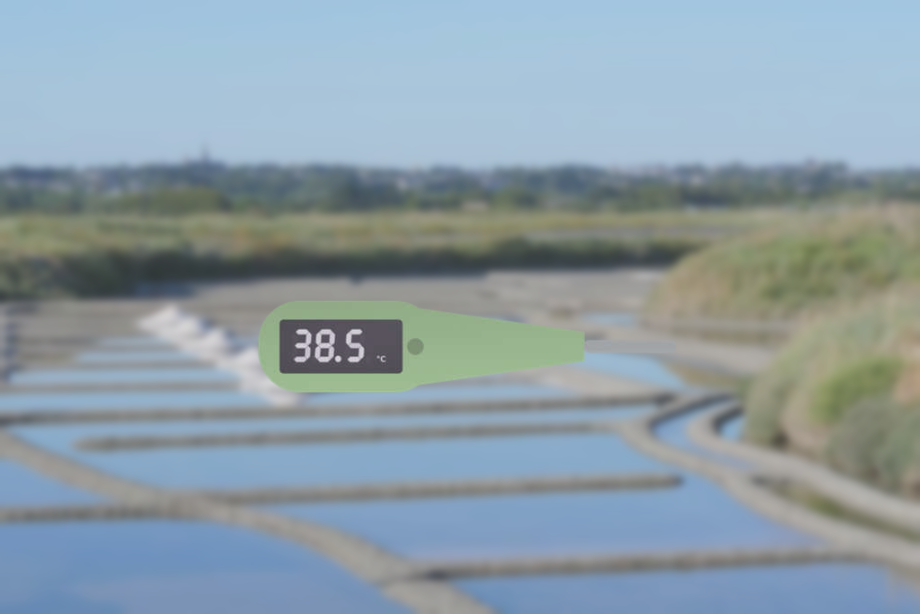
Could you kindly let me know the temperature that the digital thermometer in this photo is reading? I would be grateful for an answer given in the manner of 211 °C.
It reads 38.5 °C
